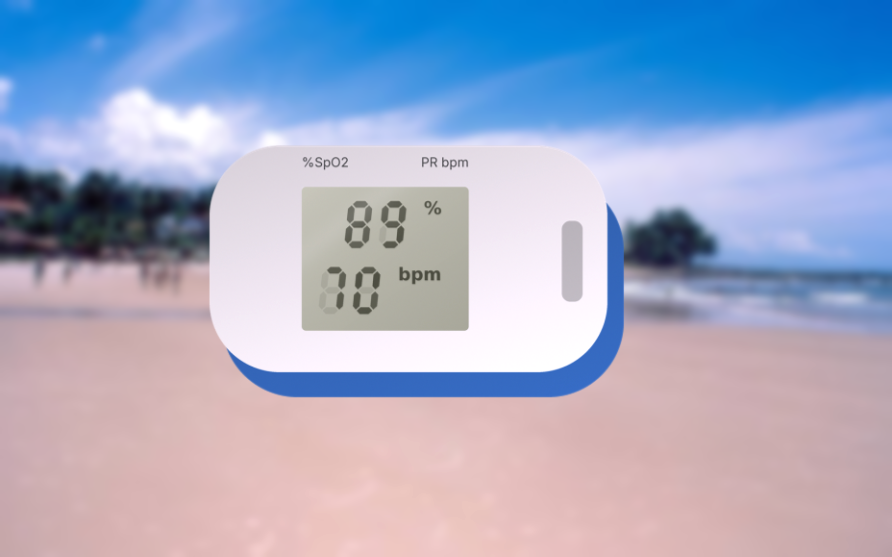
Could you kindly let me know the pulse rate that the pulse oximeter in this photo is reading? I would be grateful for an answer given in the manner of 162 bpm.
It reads 70 bpm
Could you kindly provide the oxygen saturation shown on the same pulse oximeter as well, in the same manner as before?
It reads 89 %
